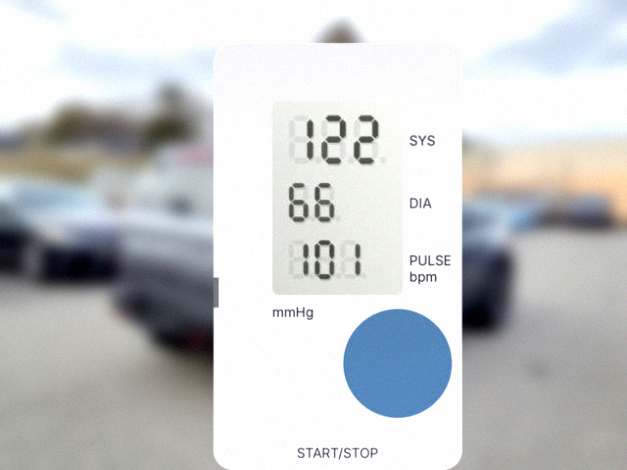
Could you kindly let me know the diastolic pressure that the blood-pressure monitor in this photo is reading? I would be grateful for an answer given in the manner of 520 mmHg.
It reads 66 mmHg
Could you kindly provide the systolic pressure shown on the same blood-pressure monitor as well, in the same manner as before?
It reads 122 mmHg
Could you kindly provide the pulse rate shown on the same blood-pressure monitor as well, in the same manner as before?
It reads 101 bpm
